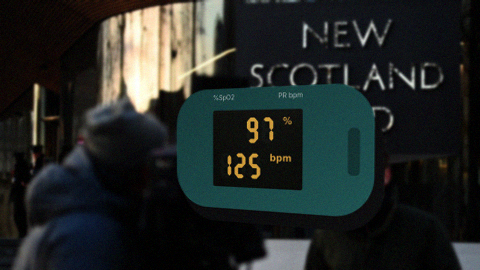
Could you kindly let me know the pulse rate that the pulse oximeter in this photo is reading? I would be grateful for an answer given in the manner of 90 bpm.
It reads 125 bpm
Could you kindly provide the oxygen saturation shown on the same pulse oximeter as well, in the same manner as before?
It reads 97 %
